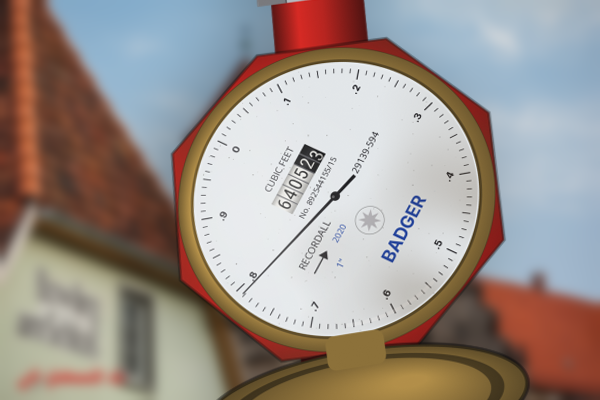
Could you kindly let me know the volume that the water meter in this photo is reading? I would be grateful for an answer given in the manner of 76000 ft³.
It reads 640522.79 ft³
